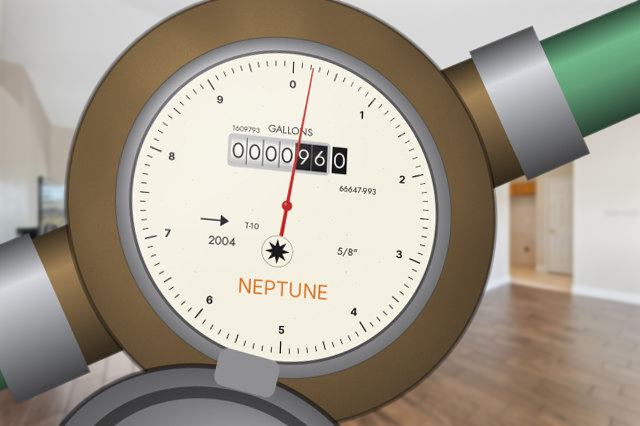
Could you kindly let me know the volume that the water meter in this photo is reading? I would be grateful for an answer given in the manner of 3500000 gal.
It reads 960.2 gal
